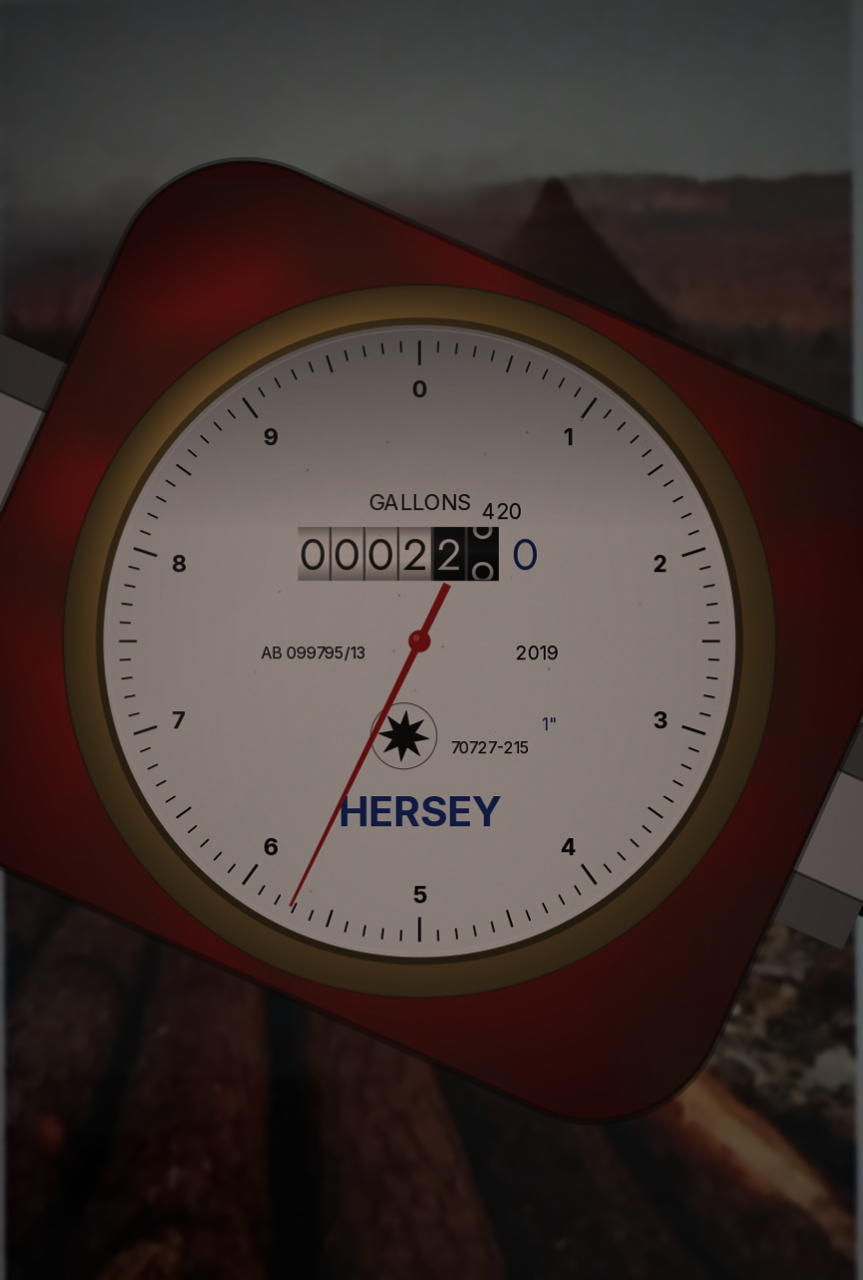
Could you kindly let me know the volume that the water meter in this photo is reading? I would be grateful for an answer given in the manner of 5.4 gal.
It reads 2285.7 gal
